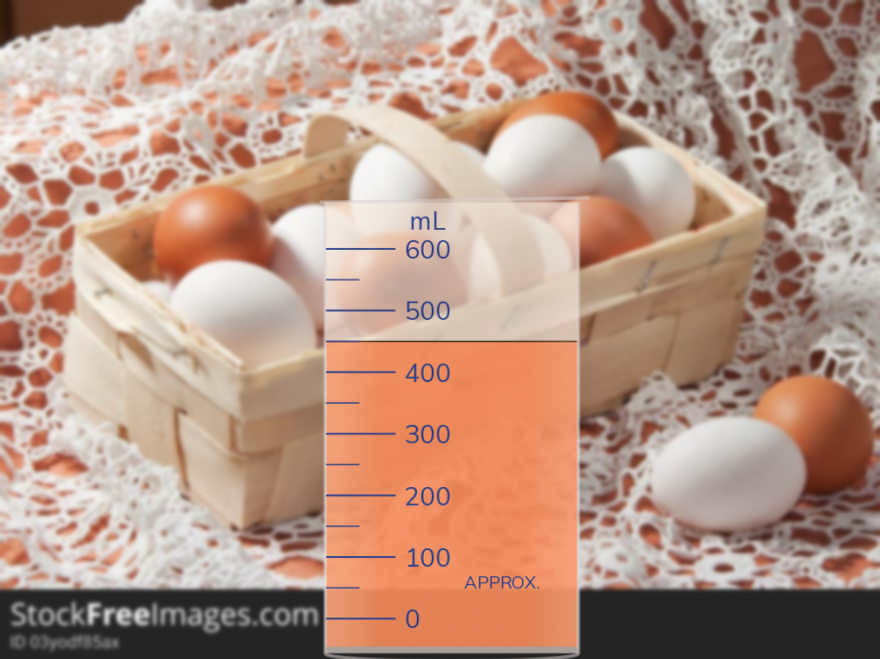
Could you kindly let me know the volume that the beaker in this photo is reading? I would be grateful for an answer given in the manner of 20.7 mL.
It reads 450 mL
